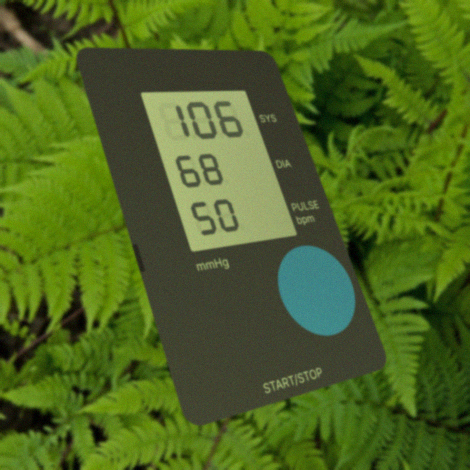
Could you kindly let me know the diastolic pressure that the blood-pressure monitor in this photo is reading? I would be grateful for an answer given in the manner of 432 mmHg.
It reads 68 mmHg
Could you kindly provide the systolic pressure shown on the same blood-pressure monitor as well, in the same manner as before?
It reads 106 mmHg
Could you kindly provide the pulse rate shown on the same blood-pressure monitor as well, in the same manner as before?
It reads 50 bpm
